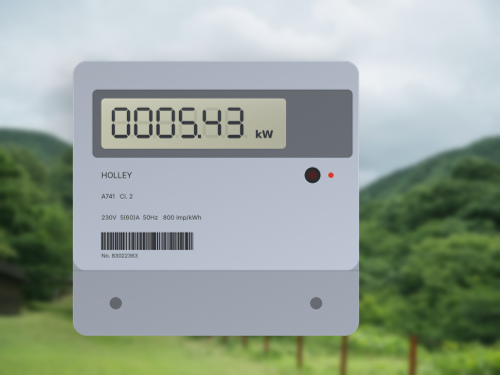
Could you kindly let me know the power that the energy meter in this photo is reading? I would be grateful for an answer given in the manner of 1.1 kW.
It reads 5.43 kW
